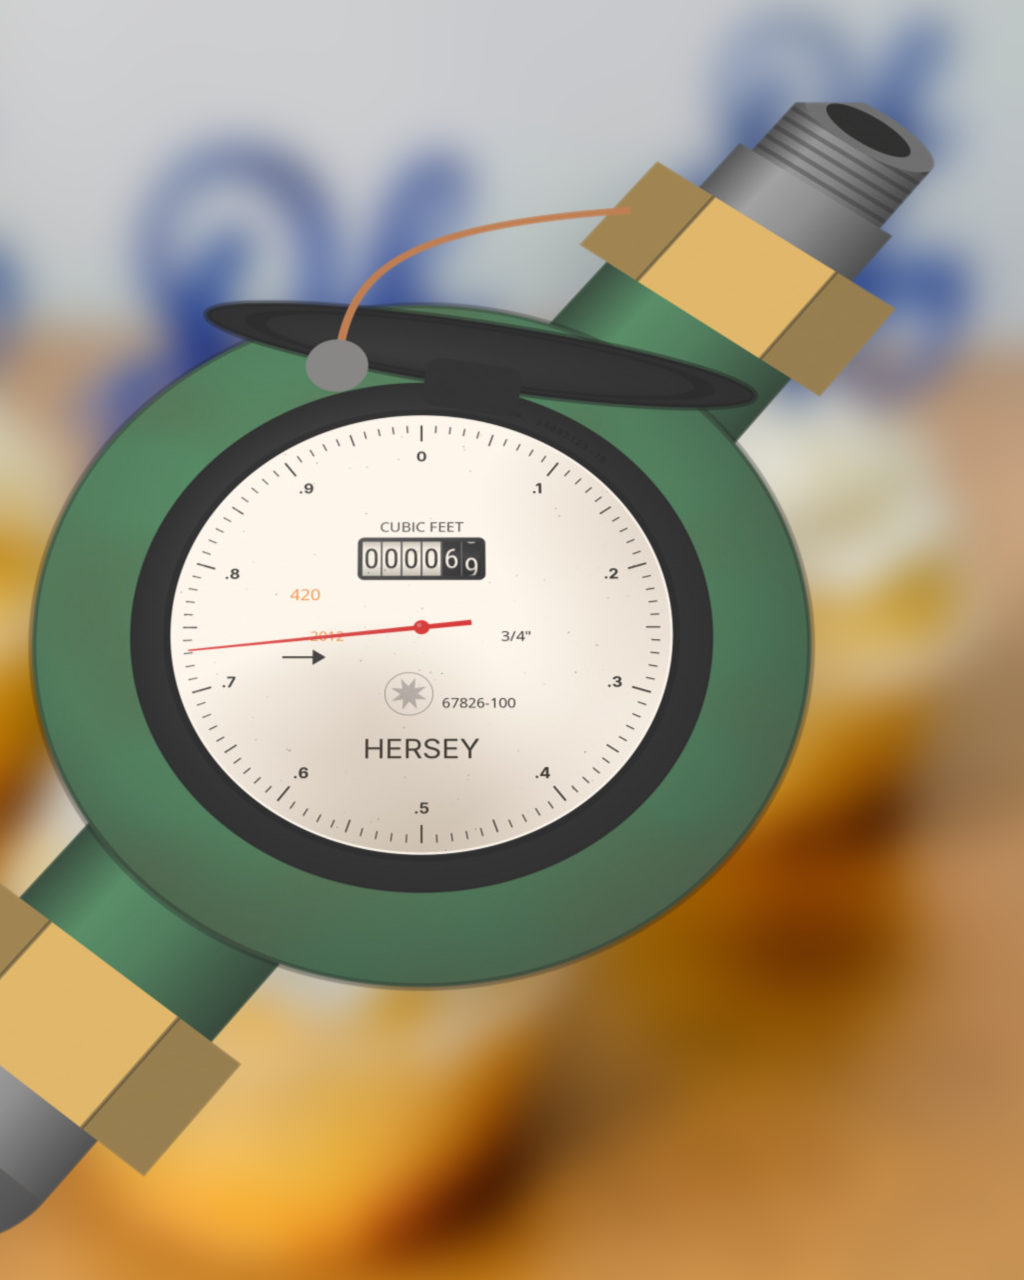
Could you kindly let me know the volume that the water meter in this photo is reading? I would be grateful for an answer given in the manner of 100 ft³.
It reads 68.73 ft³
